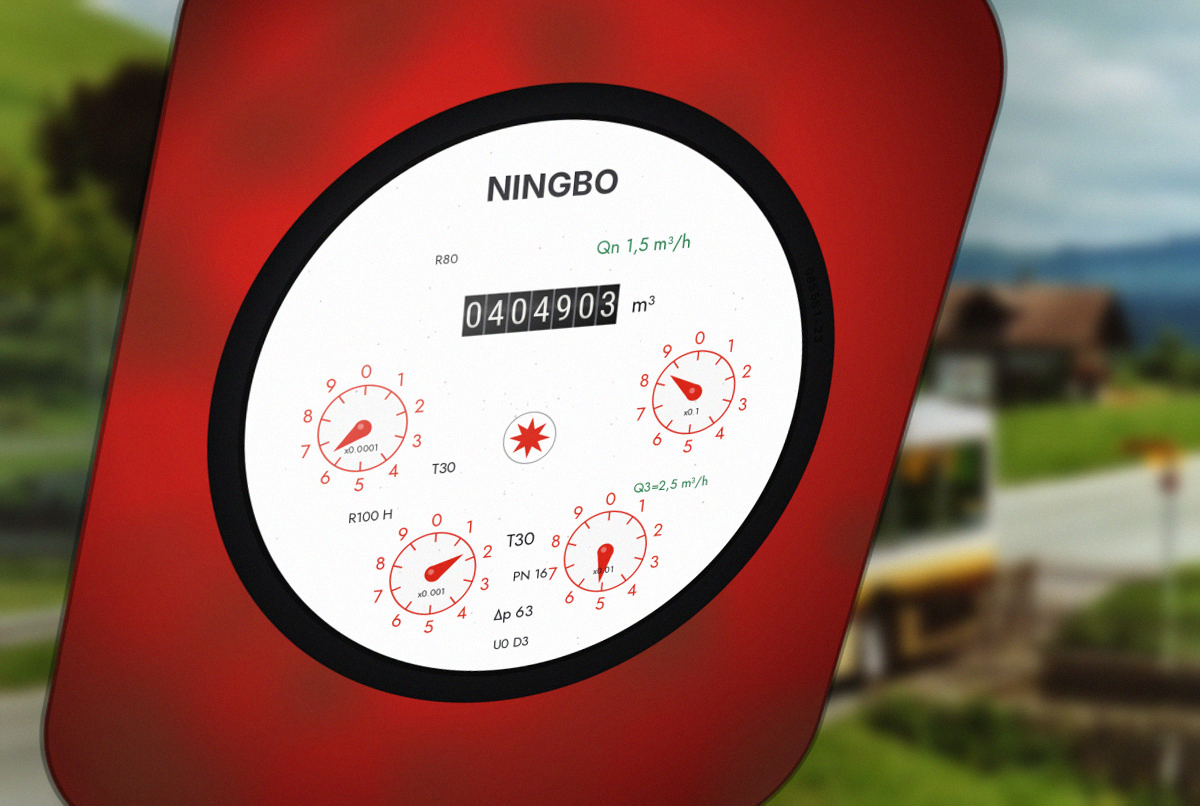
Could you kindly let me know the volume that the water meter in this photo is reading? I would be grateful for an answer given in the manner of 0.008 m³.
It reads 404903.8516 m³
